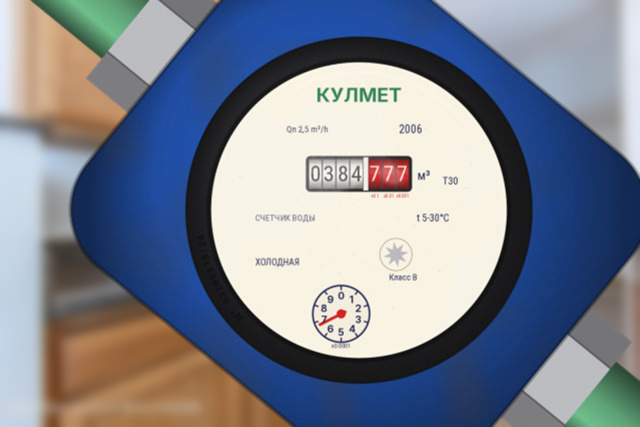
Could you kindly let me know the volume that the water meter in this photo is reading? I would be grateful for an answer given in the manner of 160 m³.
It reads 384.7776 m³
